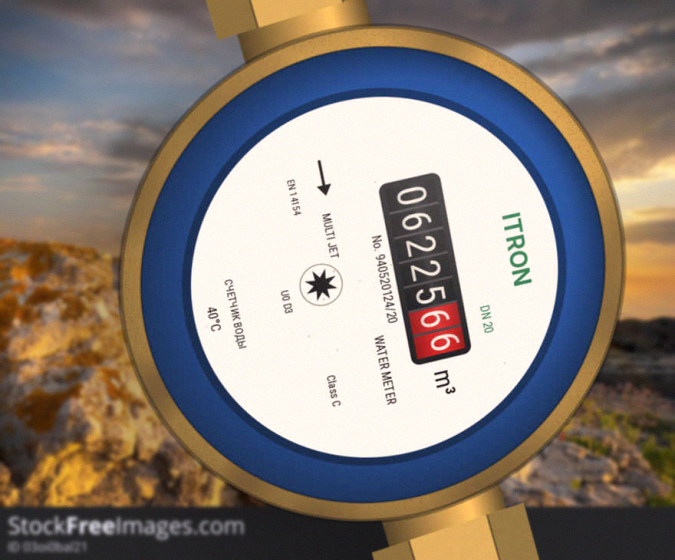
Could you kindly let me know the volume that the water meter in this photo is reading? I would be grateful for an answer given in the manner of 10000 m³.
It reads 6225.66 m³
